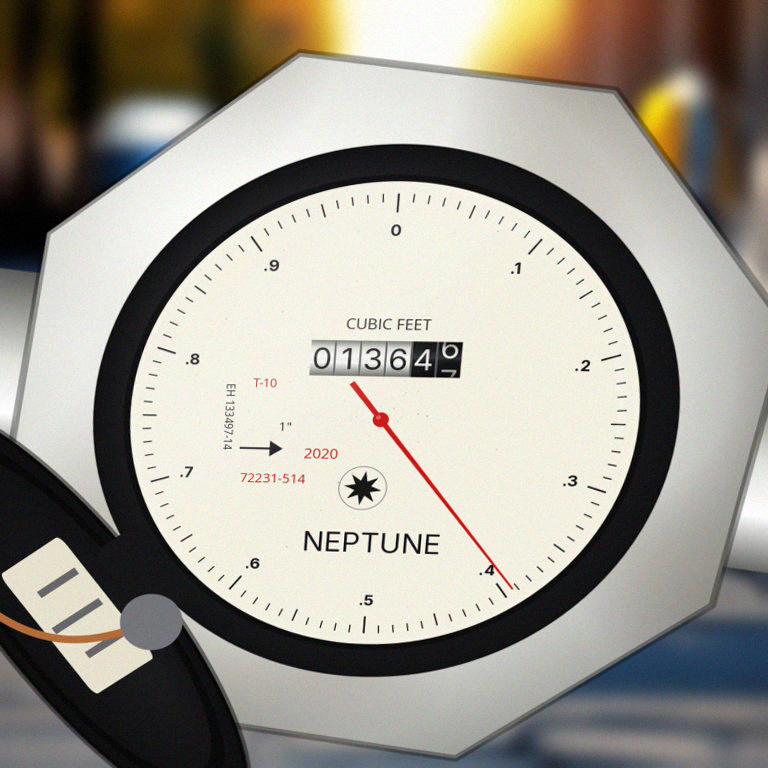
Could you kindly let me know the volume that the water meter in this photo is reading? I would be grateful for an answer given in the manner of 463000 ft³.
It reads 13646.39 ft³
